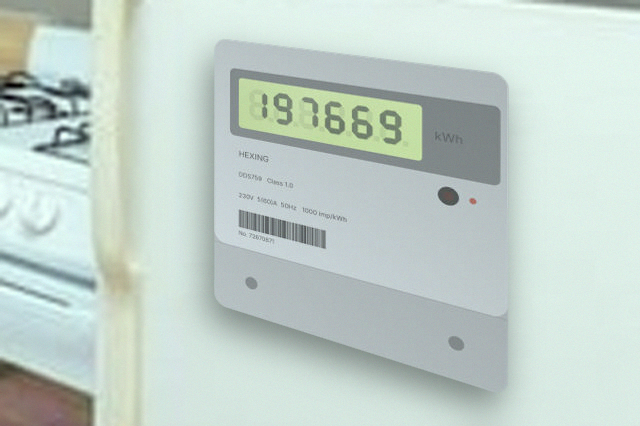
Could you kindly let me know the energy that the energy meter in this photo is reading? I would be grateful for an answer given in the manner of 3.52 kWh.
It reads 197669 kWh
